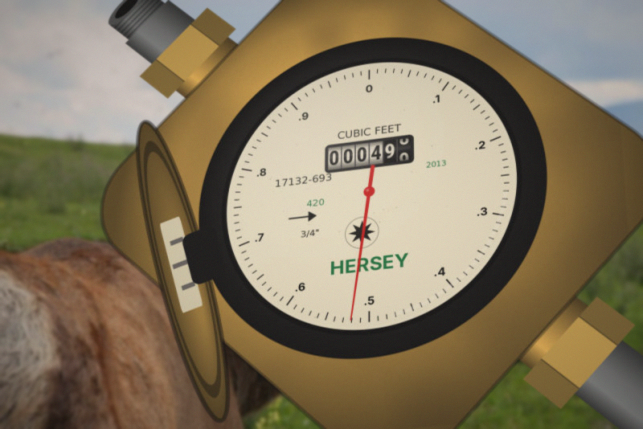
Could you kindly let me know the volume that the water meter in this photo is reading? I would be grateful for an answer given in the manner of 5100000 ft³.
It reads 498.52 ft³
